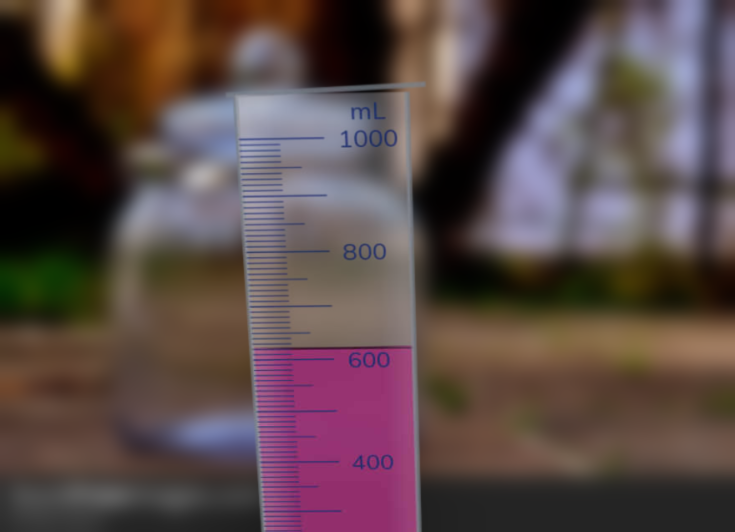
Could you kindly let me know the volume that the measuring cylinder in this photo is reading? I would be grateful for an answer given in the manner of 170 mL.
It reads 620 mL
